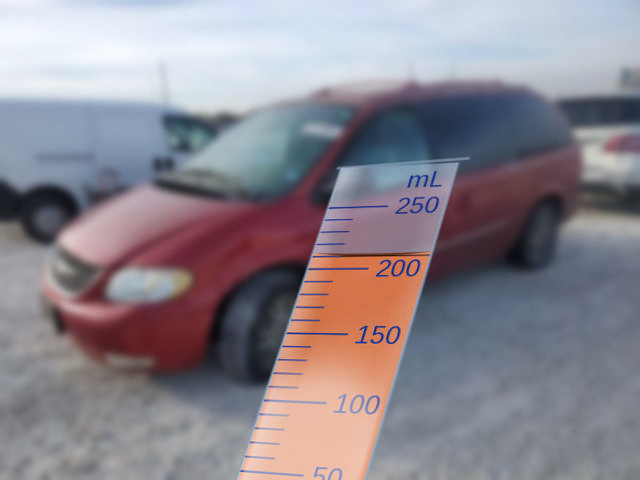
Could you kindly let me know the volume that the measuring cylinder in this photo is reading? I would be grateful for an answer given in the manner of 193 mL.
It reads 210 mL
